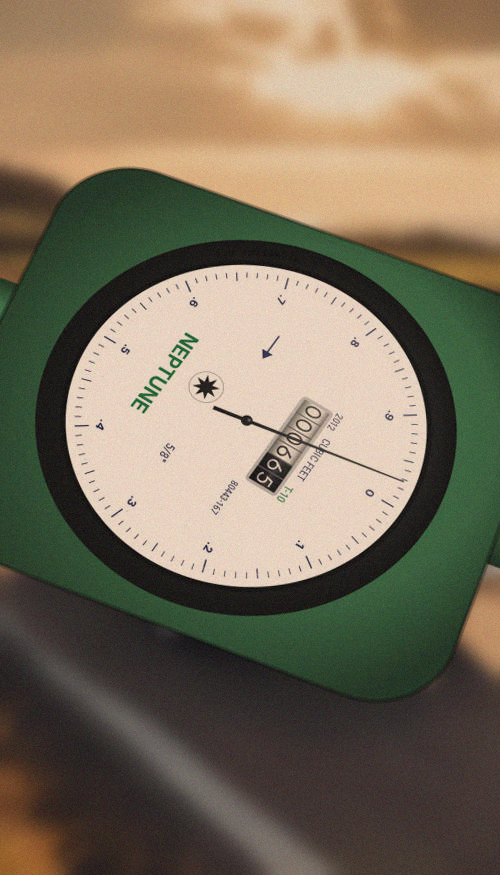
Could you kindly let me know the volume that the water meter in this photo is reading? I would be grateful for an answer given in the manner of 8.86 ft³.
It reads 664.97 ft³
